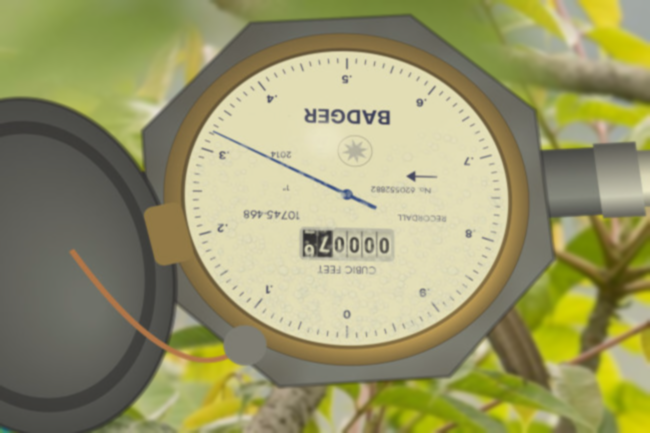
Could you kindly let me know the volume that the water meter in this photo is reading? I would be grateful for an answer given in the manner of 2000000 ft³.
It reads 76.32 ft³
